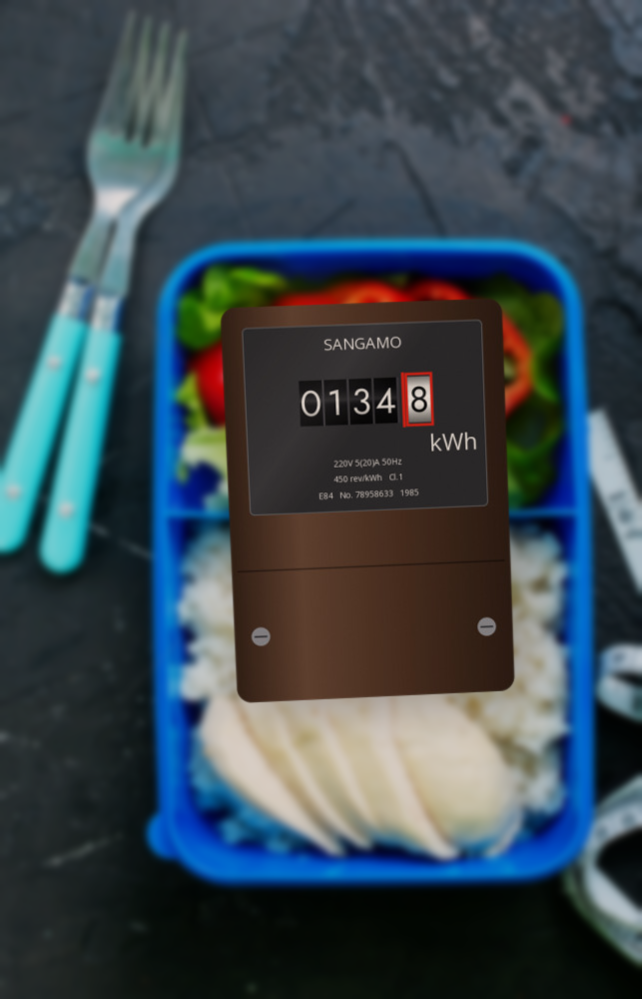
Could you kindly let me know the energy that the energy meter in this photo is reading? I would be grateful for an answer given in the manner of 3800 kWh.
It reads 134.8 kWh
